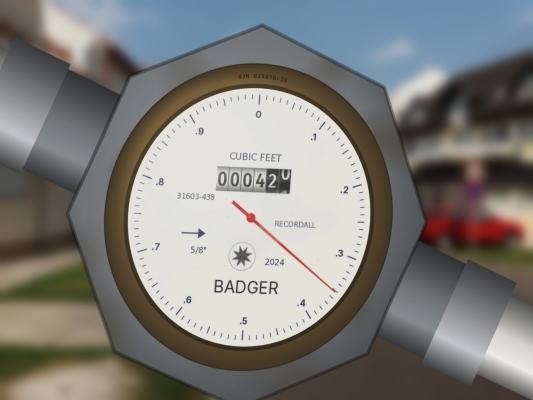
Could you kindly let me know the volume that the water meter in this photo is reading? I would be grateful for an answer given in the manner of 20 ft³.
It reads 420.35 ft³
